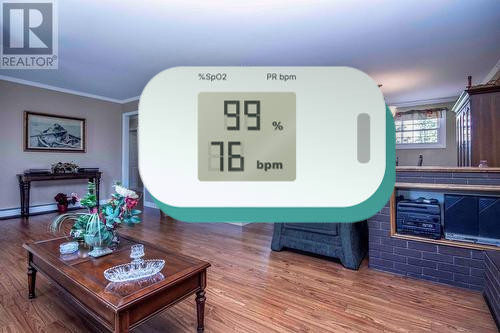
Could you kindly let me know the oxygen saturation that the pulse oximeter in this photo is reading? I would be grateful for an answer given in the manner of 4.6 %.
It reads 99 %
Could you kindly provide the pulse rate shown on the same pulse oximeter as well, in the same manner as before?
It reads 76 bpm
